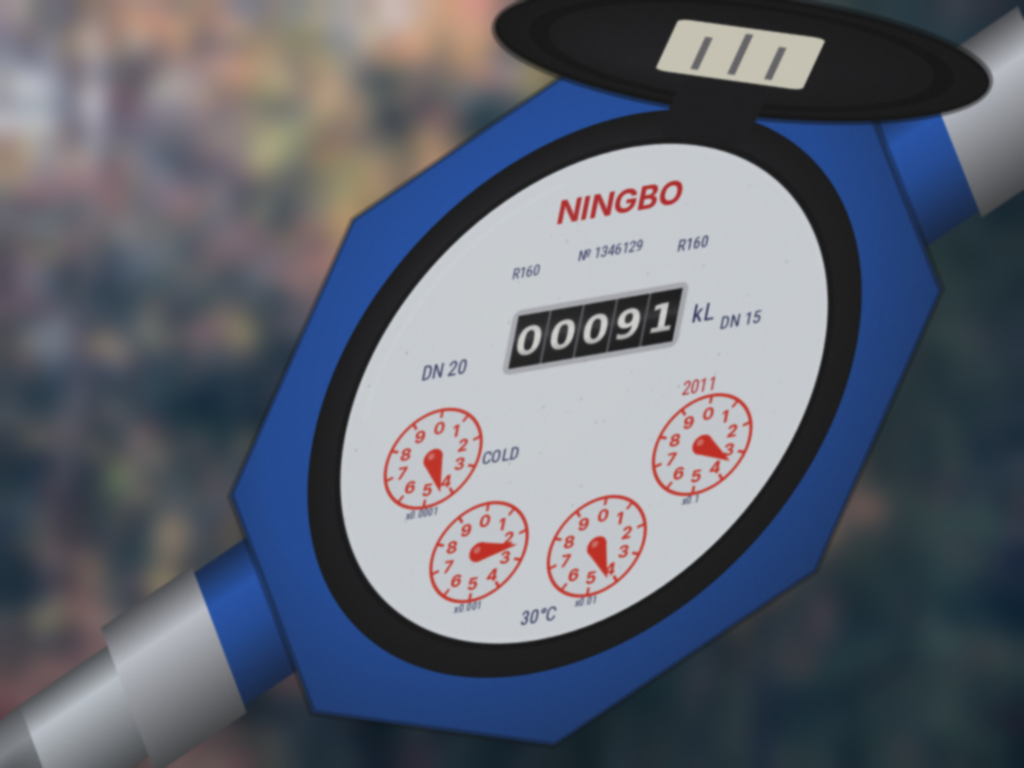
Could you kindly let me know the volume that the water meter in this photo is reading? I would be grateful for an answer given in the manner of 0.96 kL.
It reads 91.3424 kL
